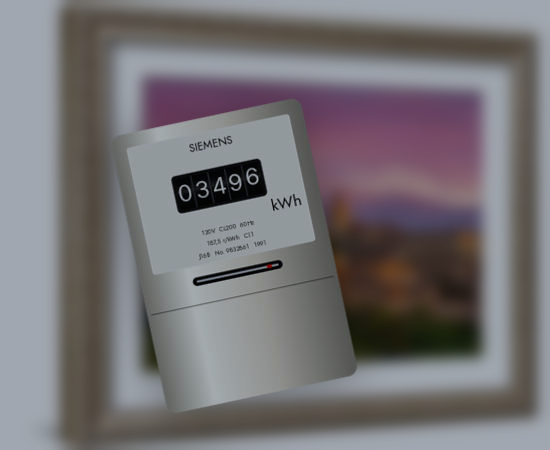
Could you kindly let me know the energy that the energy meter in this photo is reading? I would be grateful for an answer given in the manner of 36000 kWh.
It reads 3496 kWh
